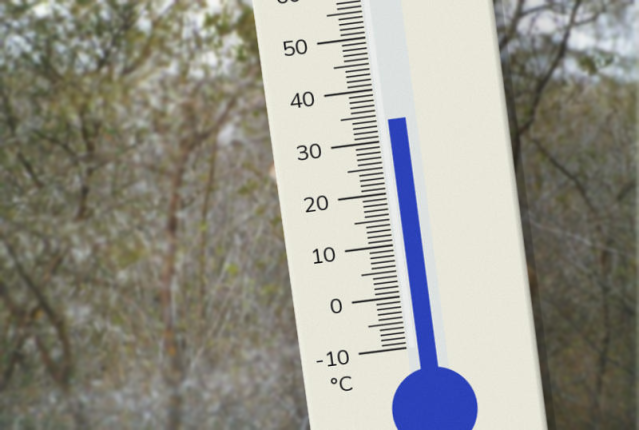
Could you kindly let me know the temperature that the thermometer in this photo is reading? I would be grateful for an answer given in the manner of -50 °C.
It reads 34 °C
